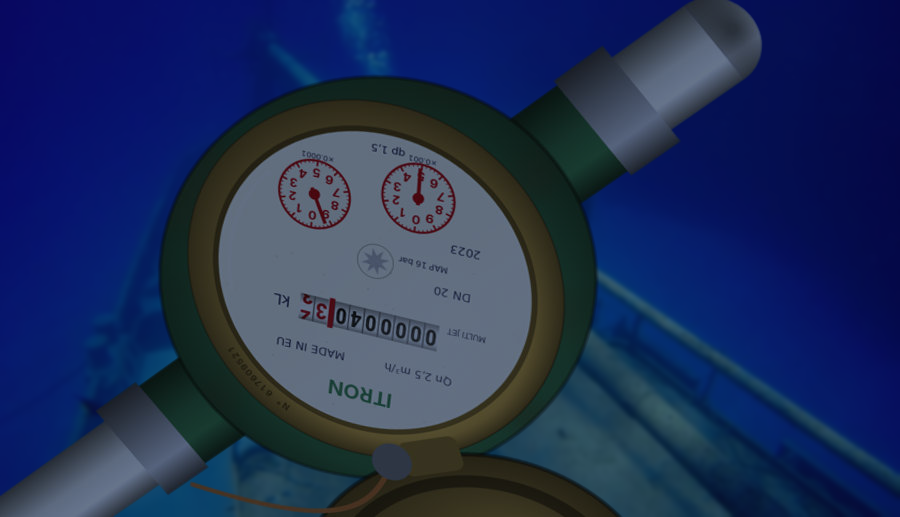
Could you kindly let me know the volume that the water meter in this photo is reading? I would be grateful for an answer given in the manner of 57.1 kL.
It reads 40.3249 kL
